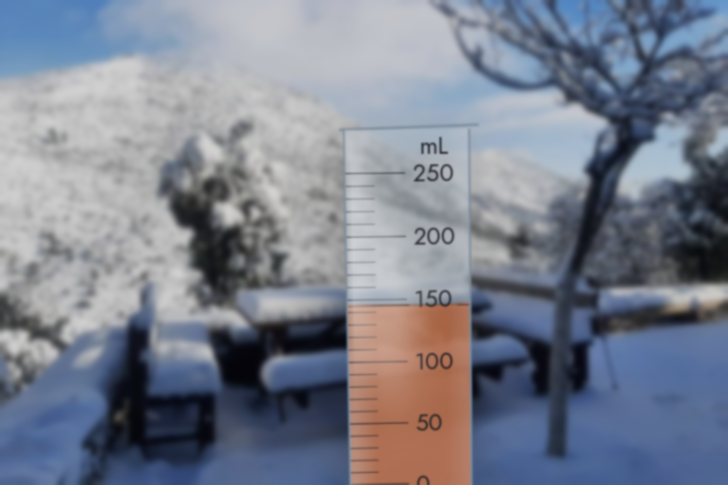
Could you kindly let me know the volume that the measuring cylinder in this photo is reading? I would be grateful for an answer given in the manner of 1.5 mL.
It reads 145 mL
